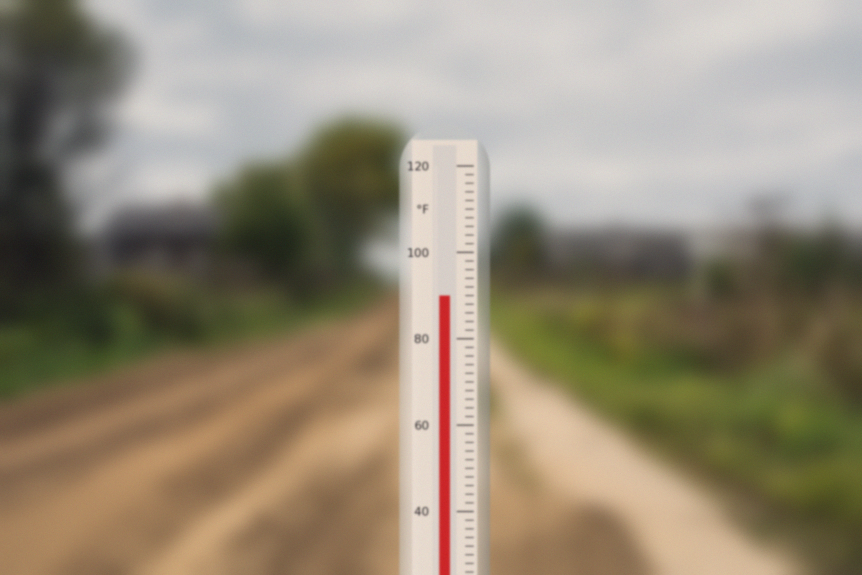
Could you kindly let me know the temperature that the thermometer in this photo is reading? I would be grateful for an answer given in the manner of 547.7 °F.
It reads 90 °F
